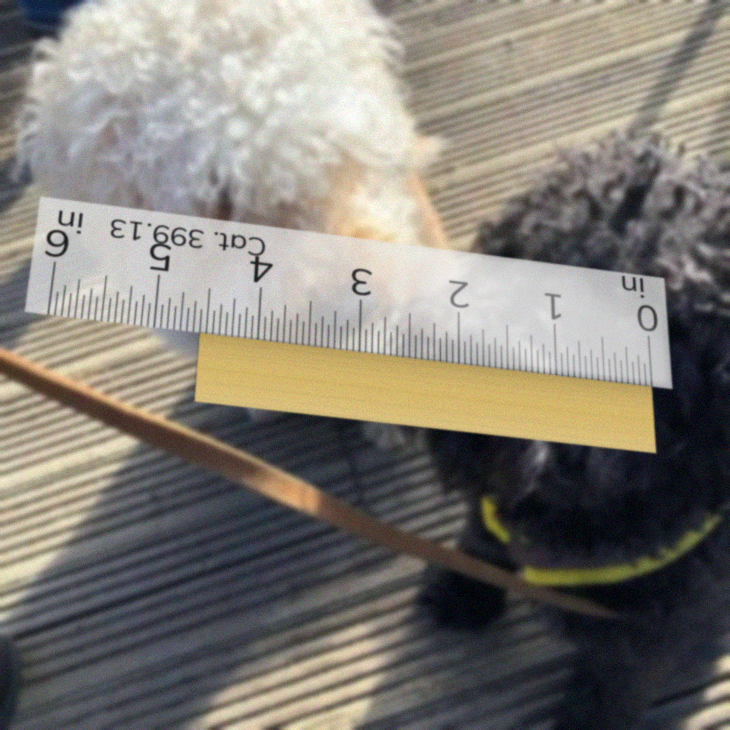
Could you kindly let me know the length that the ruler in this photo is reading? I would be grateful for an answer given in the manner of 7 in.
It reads 4.5625 in
